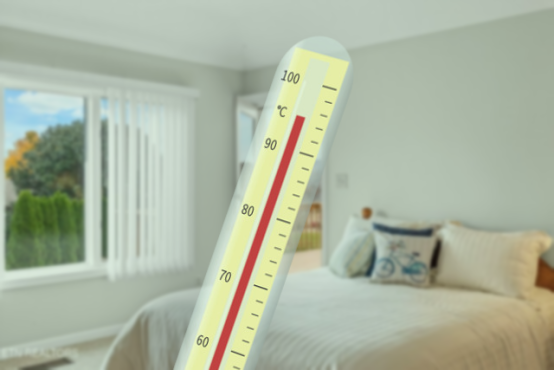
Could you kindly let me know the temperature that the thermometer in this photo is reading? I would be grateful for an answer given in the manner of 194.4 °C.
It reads 95 °C
